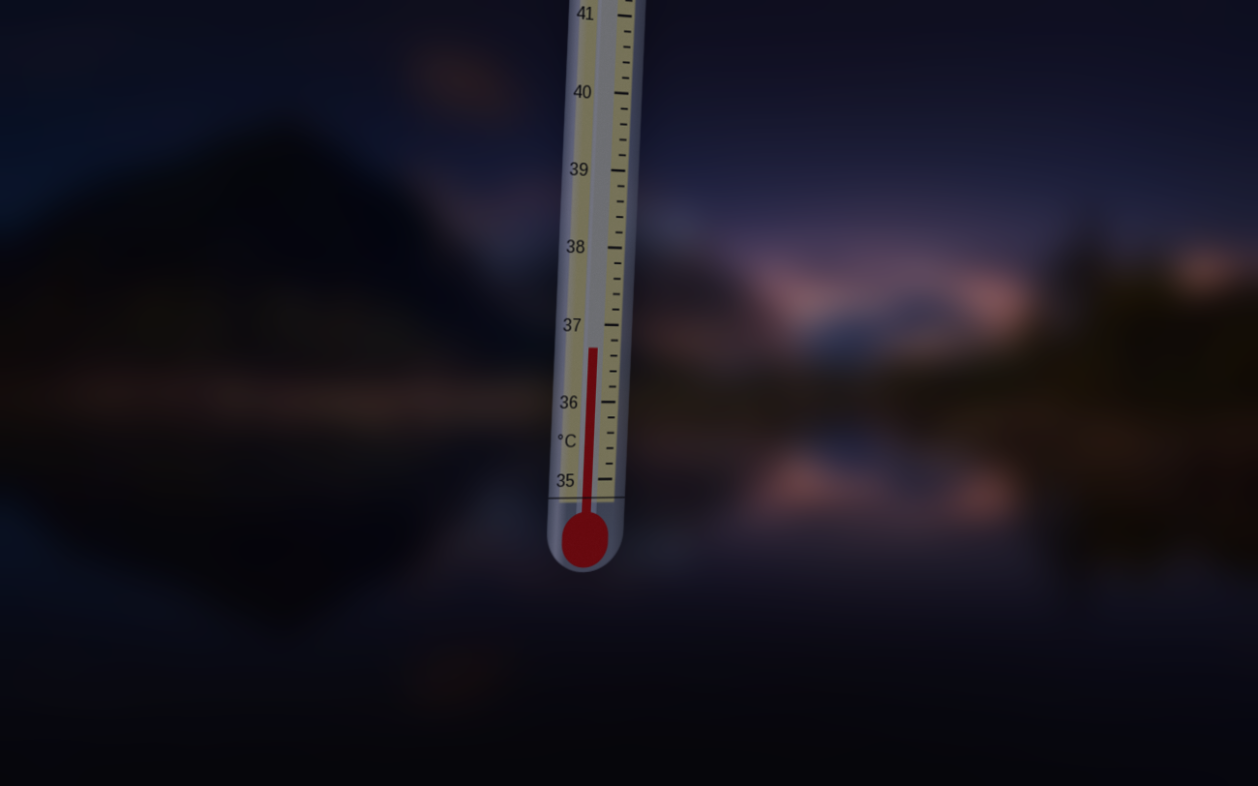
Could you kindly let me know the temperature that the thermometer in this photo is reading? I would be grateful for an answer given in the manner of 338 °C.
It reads 36.7 °C
